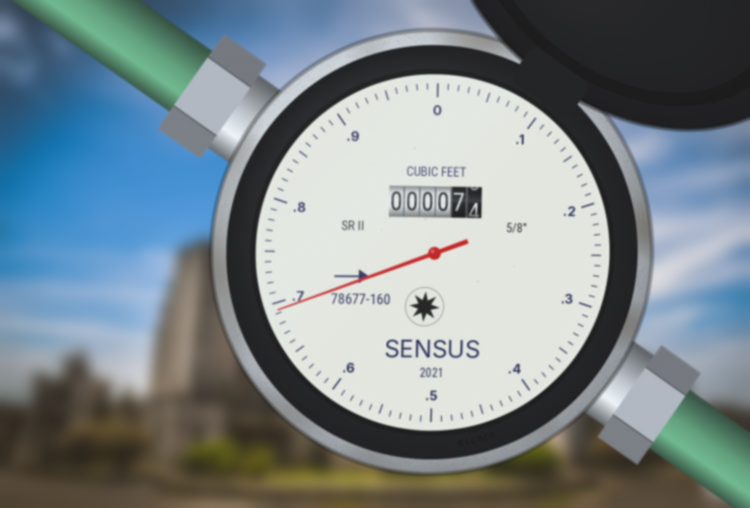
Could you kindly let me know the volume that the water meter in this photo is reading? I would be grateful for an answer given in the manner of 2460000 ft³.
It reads 73.69 ft³
